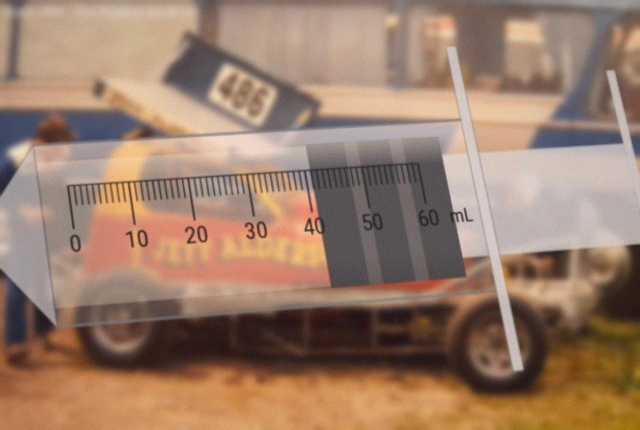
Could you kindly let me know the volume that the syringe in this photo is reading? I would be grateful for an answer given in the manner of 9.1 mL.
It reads 41 mL
